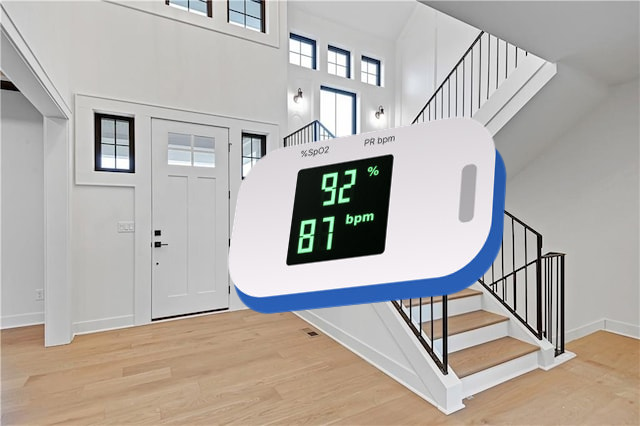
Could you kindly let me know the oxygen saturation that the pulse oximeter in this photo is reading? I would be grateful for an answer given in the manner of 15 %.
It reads 92 %
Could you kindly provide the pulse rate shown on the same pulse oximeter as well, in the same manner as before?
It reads 87 bpm
